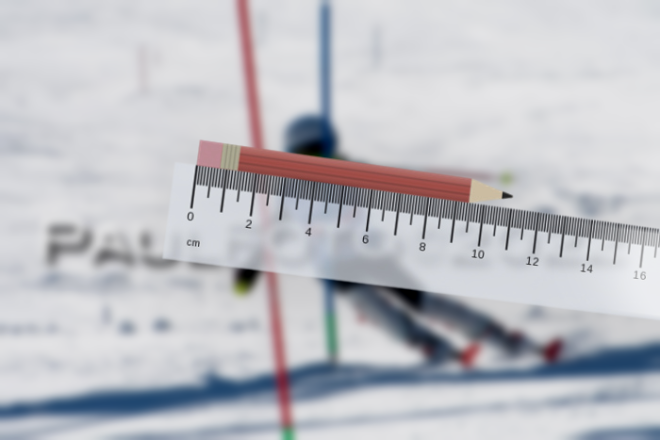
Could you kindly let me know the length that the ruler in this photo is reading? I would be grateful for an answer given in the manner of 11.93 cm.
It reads 11 cm
